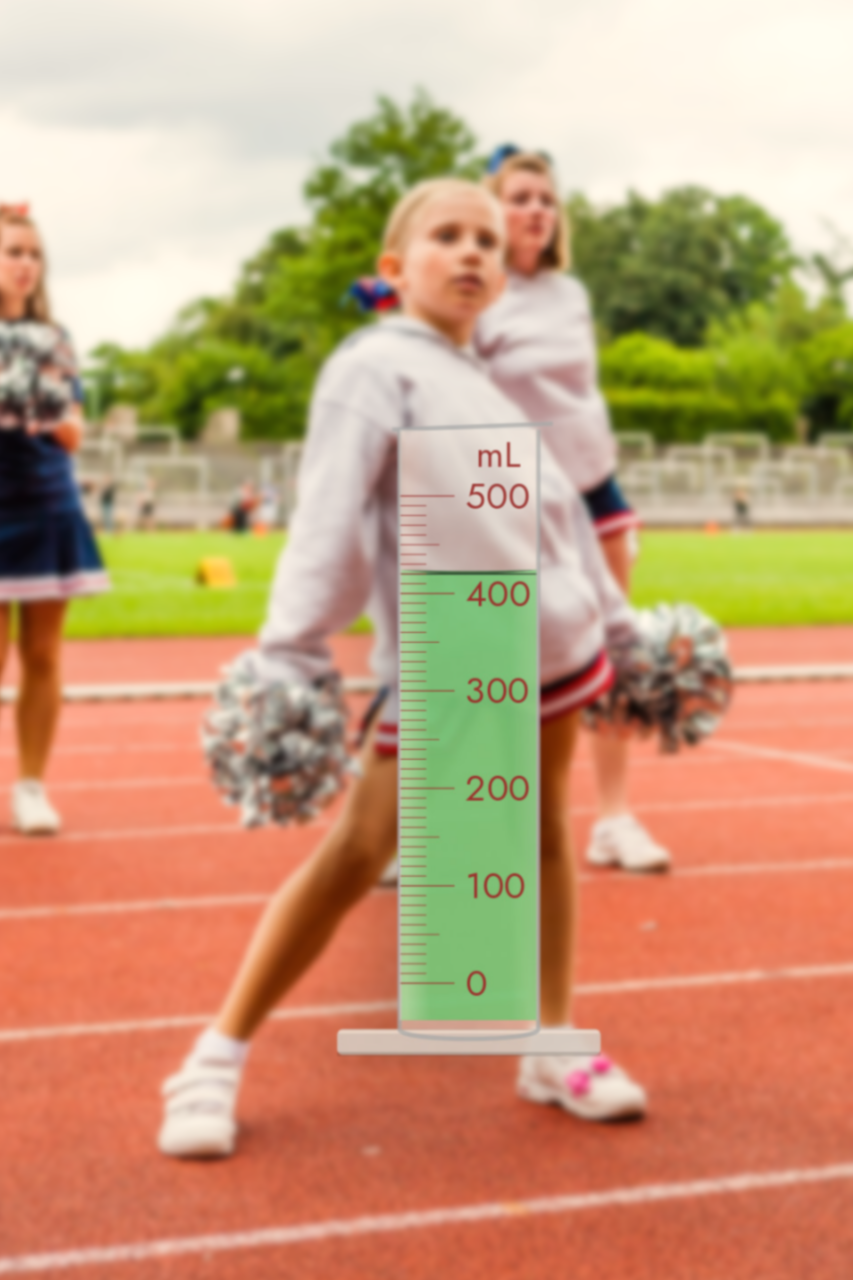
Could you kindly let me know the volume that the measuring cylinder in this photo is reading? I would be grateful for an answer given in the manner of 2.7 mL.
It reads 420 mL
